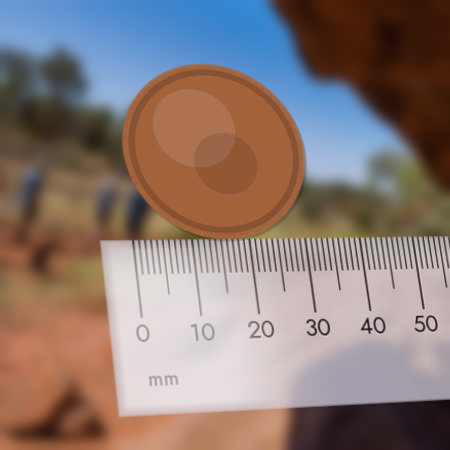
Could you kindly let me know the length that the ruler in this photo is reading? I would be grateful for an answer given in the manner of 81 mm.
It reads 32 mm
